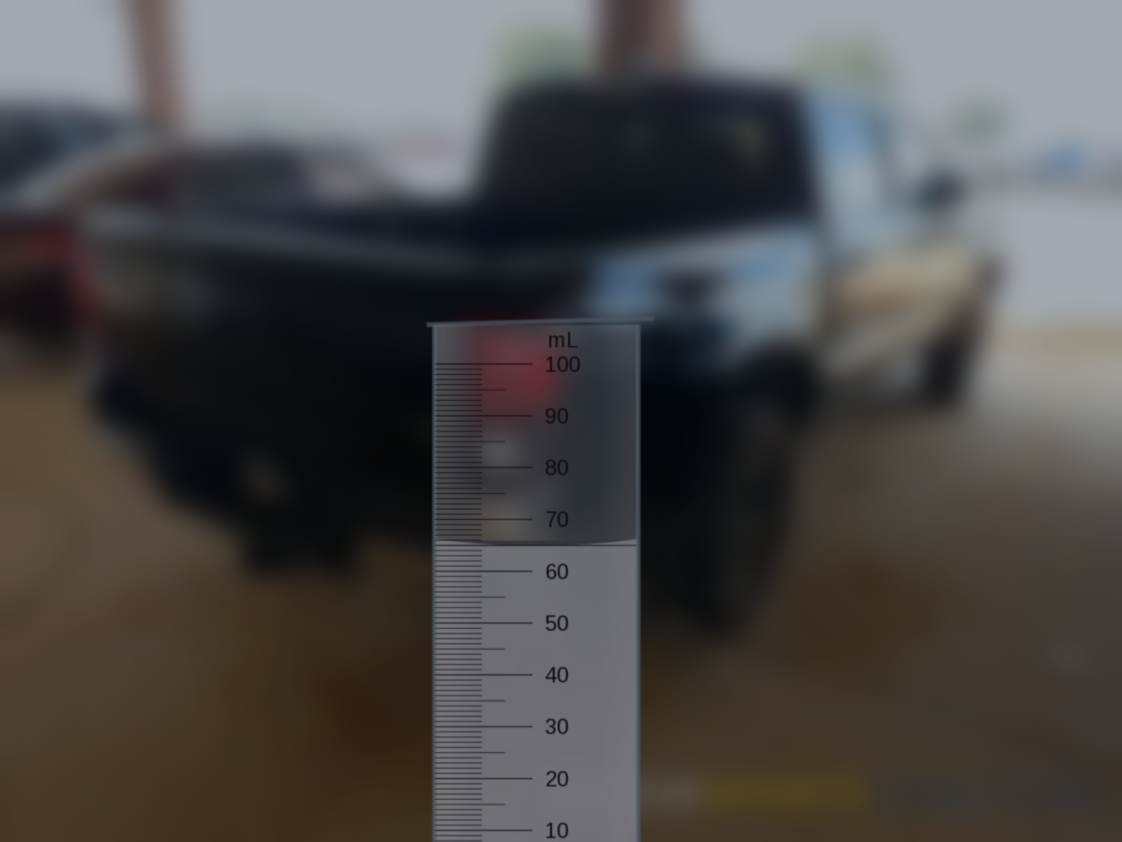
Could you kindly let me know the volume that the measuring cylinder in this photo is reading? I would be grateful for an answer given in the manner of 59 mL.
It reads 65 mL
